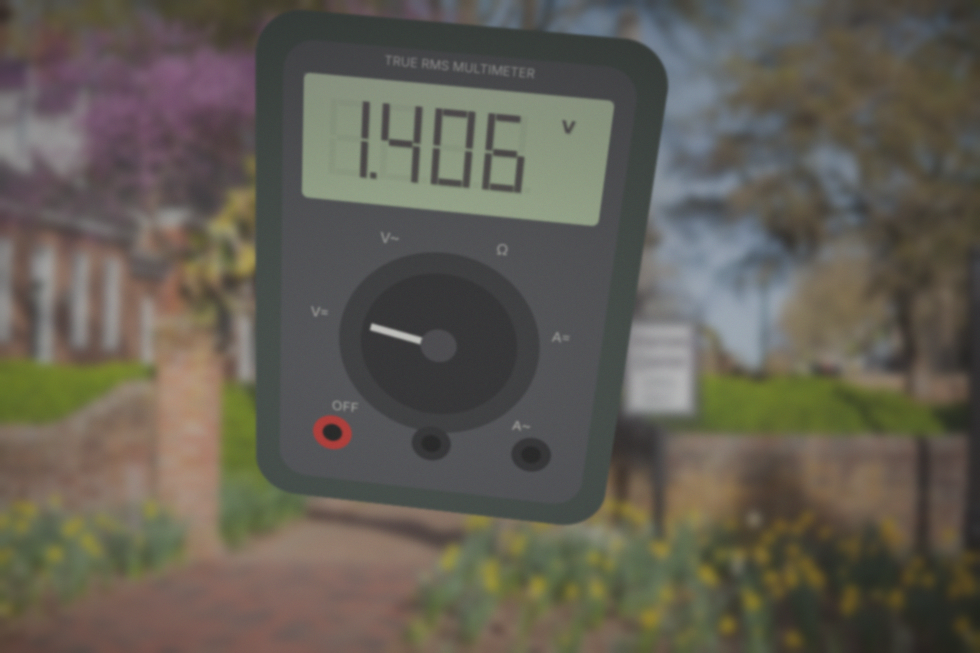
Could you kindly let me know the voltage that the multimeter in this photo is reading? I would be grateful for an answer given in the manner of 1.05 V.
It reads 1.406 V
